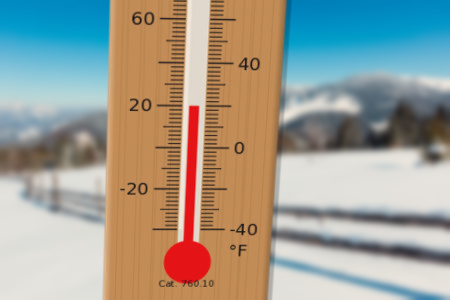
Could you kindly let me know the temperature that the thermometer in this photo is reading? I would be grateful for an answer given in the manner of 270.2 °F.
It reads 20 °F
